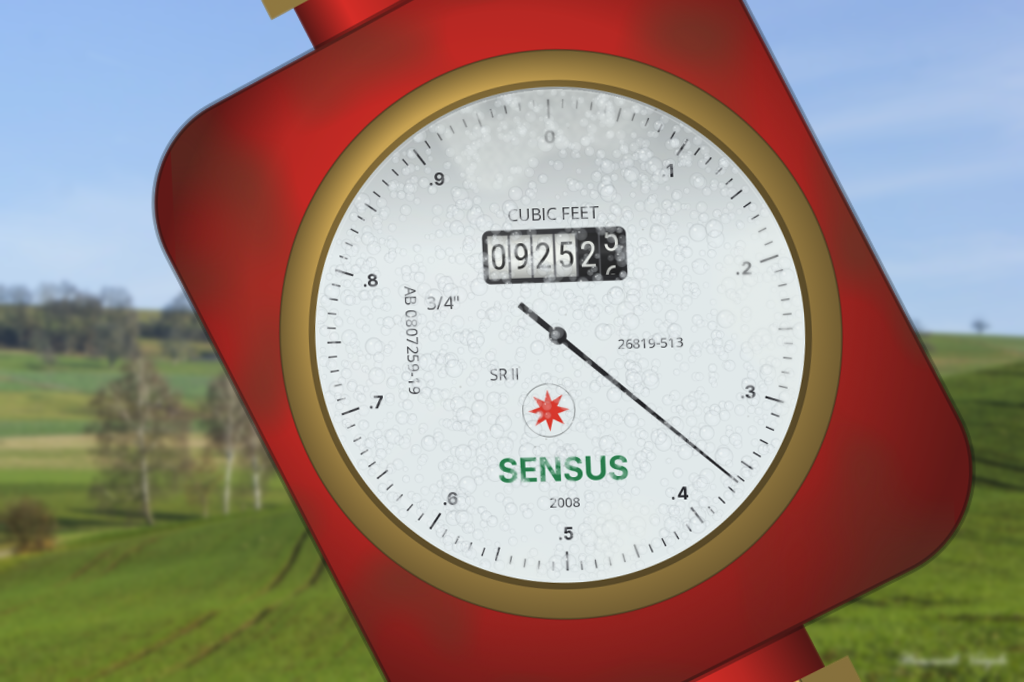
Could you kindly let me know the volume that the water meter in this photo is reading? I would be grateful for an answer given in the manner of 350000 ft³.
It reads 92525.36 ft³
